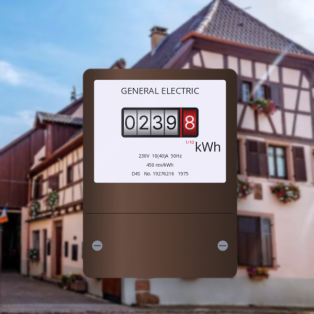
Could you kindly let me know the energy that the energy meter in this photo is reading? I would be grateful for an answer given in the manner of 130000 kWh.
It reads 239.8 kWh
